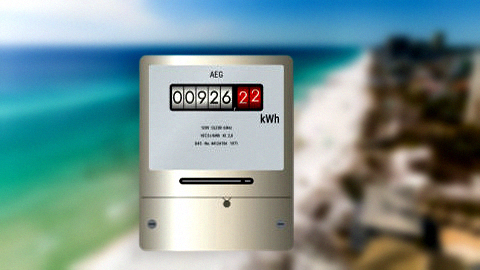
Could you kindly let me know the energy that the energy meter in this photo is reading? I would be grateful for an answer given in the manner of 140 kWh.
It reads 926.22 kWh
